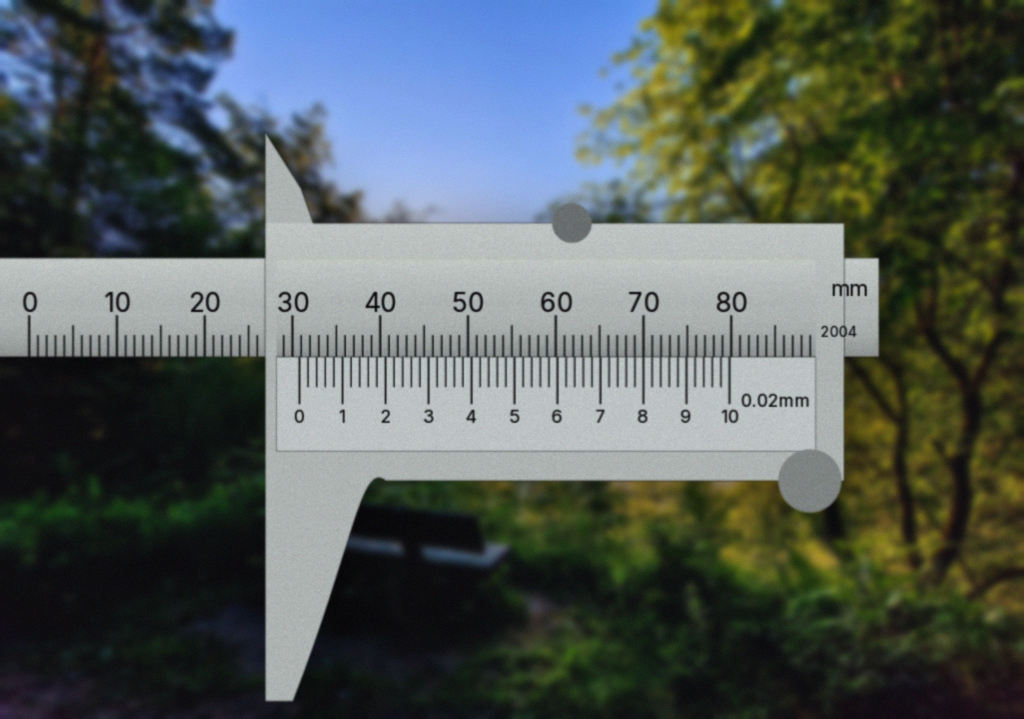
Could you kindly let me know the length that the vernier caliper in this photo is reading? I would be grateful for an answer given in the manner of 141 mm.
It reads 30.8 mm
